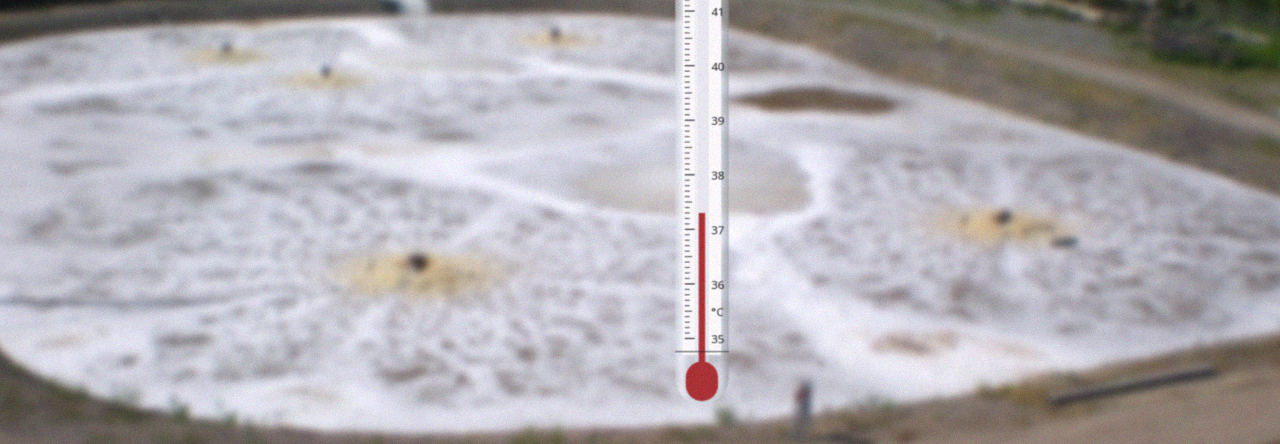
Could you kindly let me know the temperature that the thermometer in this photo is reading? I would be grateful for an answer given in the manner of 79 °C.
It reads 37.3 °C
